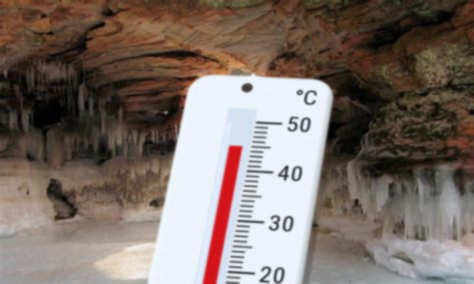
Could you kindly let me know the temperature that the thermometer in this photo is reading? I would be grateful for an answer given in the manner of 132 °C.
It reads 45 °C
